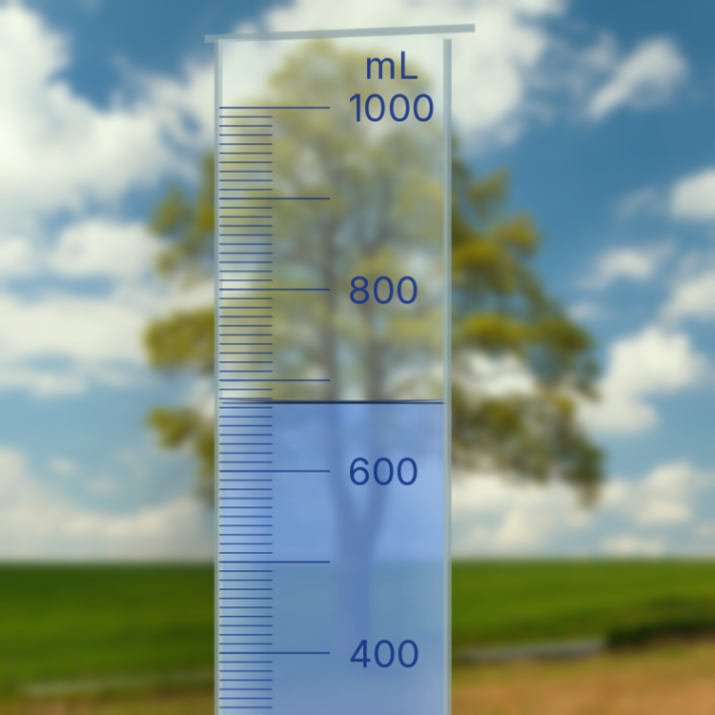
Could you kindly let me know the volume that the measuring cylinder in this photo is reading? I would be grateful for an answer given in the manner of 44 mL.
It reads 675 mL
